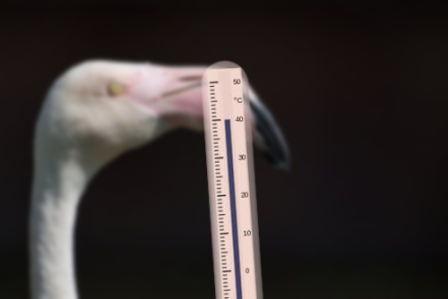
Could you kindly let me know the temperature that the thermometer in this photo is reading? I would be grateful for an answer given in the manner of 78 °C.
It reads 40 °C
